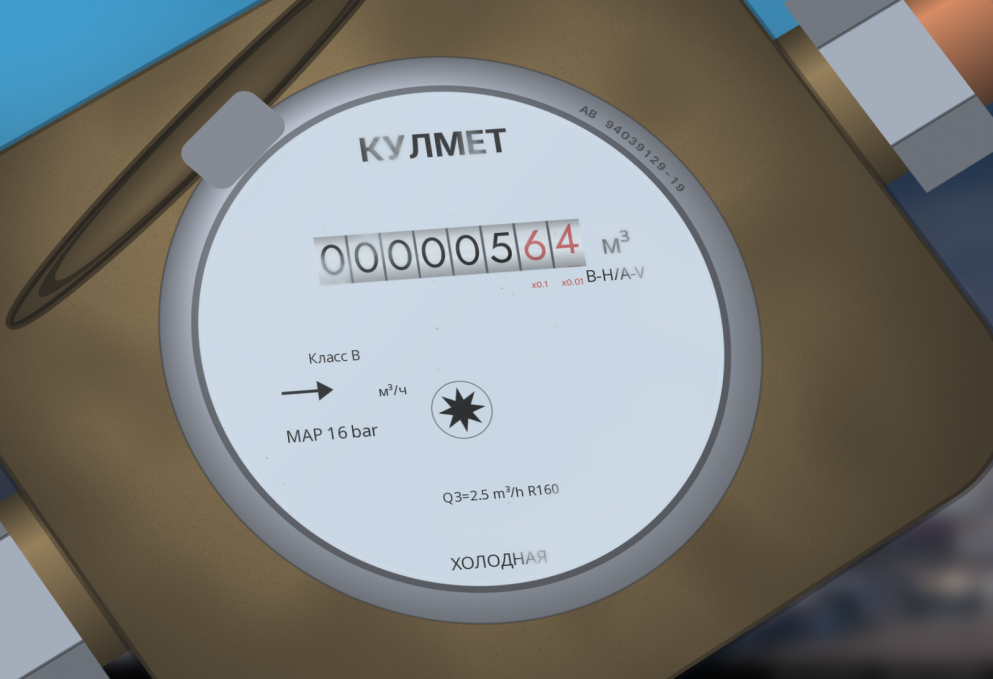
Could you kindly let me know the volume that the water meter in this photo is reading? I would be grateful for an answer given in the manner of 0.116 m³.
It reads 5.64 m³
